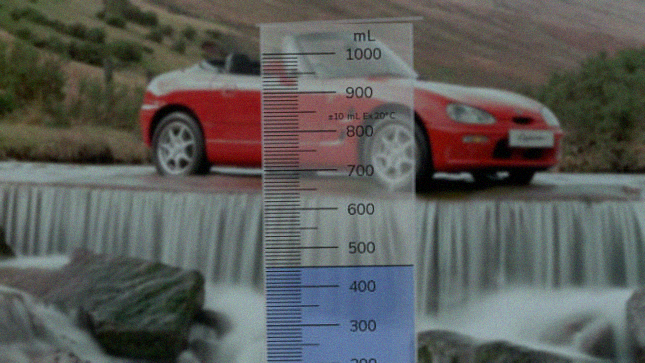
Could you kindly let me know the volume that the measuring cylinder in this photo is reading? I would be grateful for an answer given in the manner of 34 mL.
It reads 450 mL
